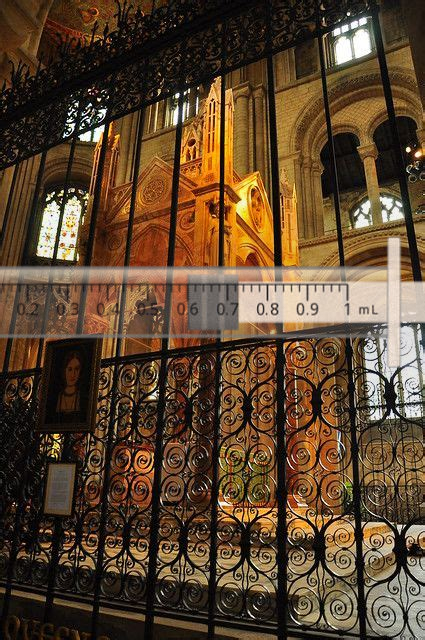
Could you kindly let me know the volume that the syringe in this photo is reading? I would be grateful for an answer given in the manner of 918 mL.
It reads 0.6 mL
